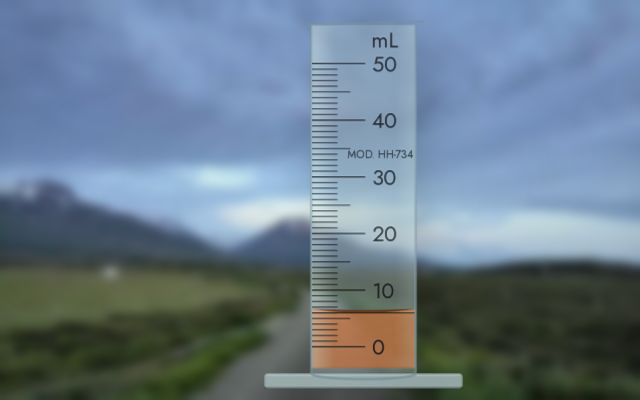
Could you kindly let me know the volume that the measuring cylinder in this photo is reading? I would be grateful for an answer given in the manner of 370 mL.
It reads 6 mL
